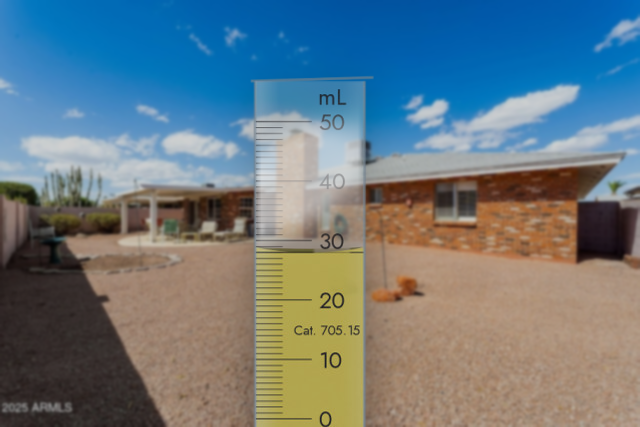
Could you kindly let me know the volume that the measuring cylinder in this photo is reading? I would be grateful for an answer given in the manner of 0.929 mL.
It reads 28 mL
